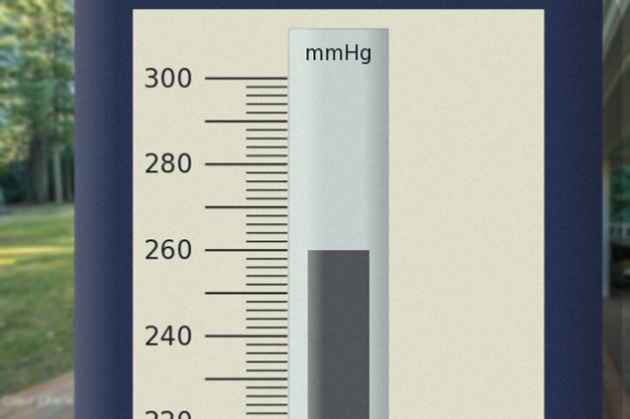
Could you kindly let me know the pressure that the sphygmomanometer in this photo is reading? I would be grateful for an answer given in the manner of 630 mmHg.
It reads 260 mmHg
